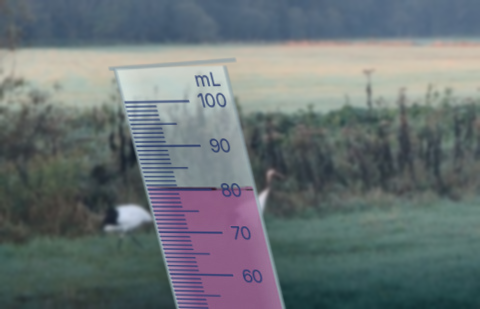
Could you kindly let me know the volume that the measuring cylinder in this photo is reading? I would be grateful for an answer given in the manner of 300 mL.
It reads 80 mL
